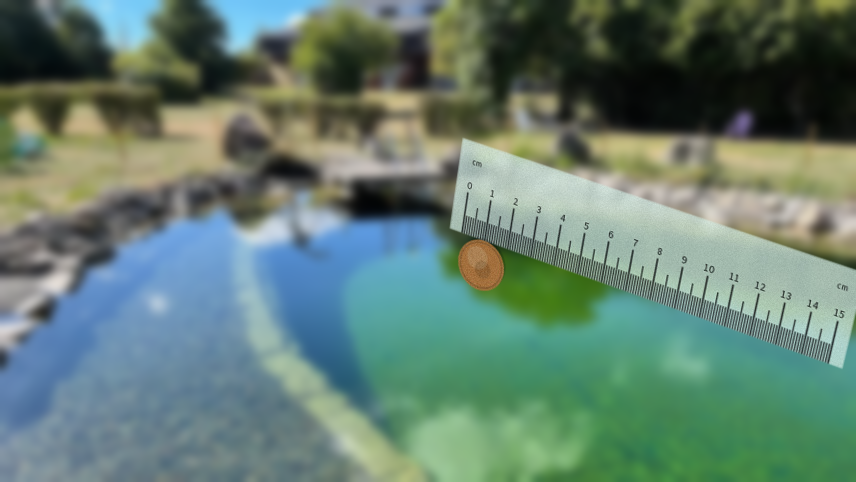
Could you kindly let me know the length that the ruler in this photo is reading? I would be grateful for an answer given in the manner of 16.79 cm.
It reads 2 cm
